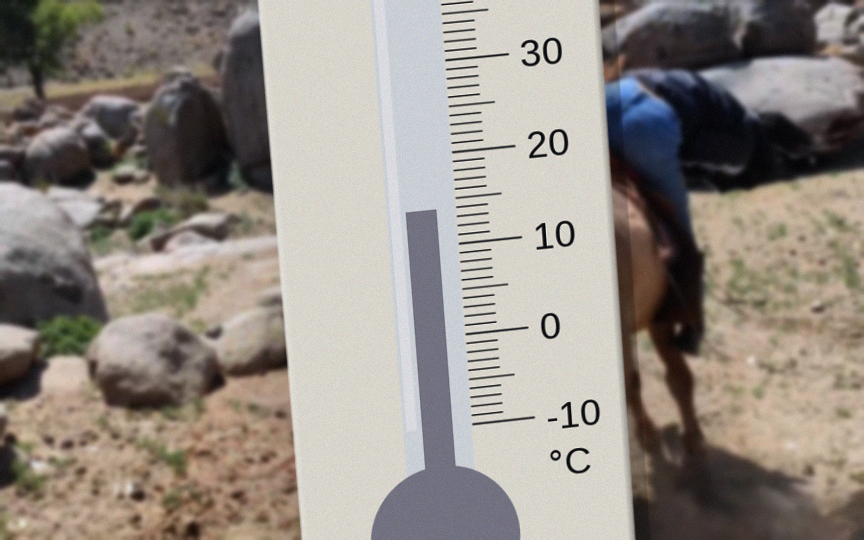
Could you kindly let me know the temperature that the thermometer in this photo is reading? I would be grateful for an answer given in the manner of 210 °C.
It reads 14 °C
